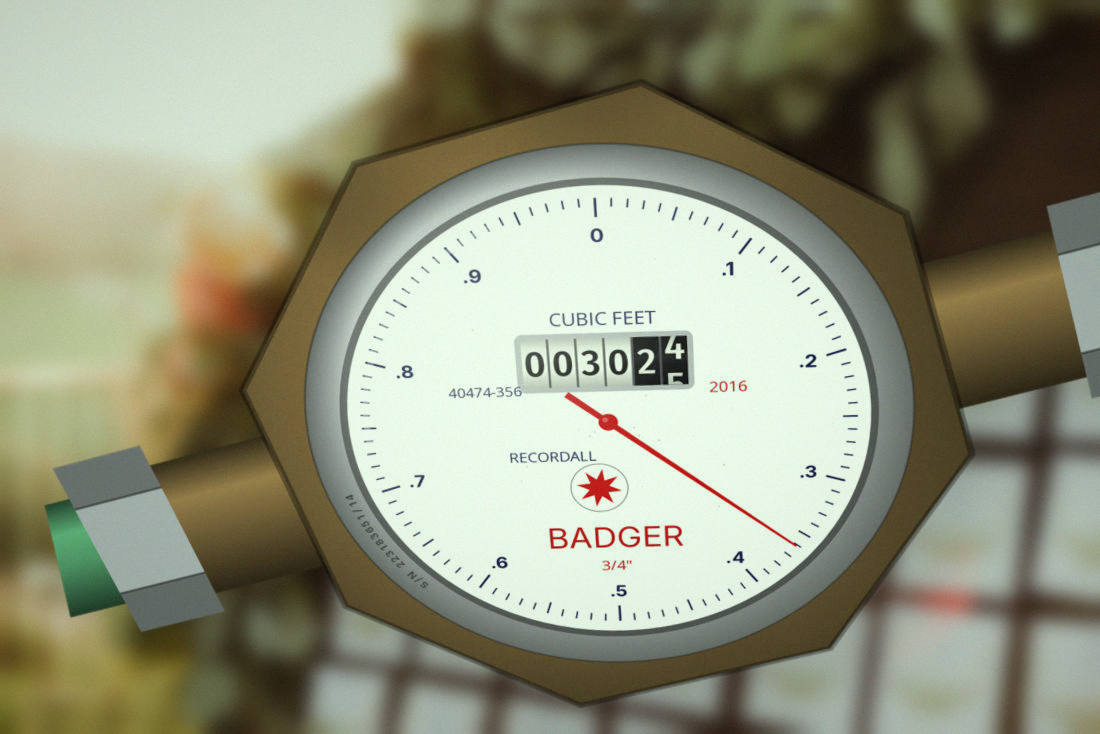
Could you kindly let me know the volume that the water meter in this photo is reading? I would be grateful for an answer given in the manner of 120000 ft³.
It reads 3024.36 ft³
